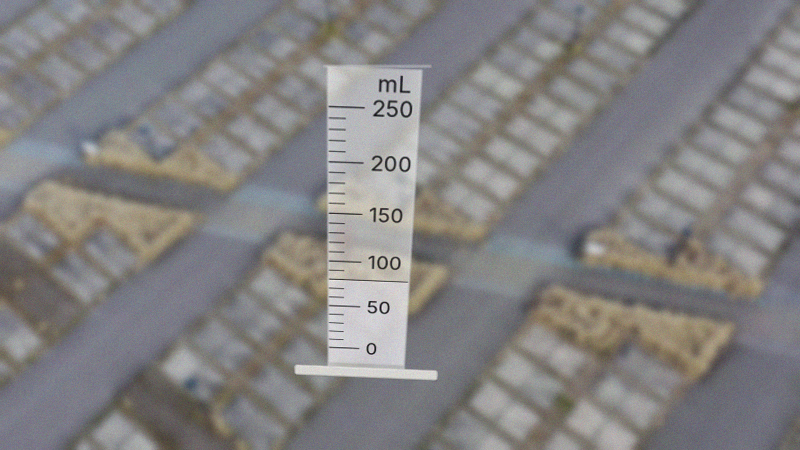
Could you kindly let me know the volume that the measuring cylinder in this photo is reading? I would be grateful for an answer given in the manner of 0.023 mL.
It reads 80 mL
